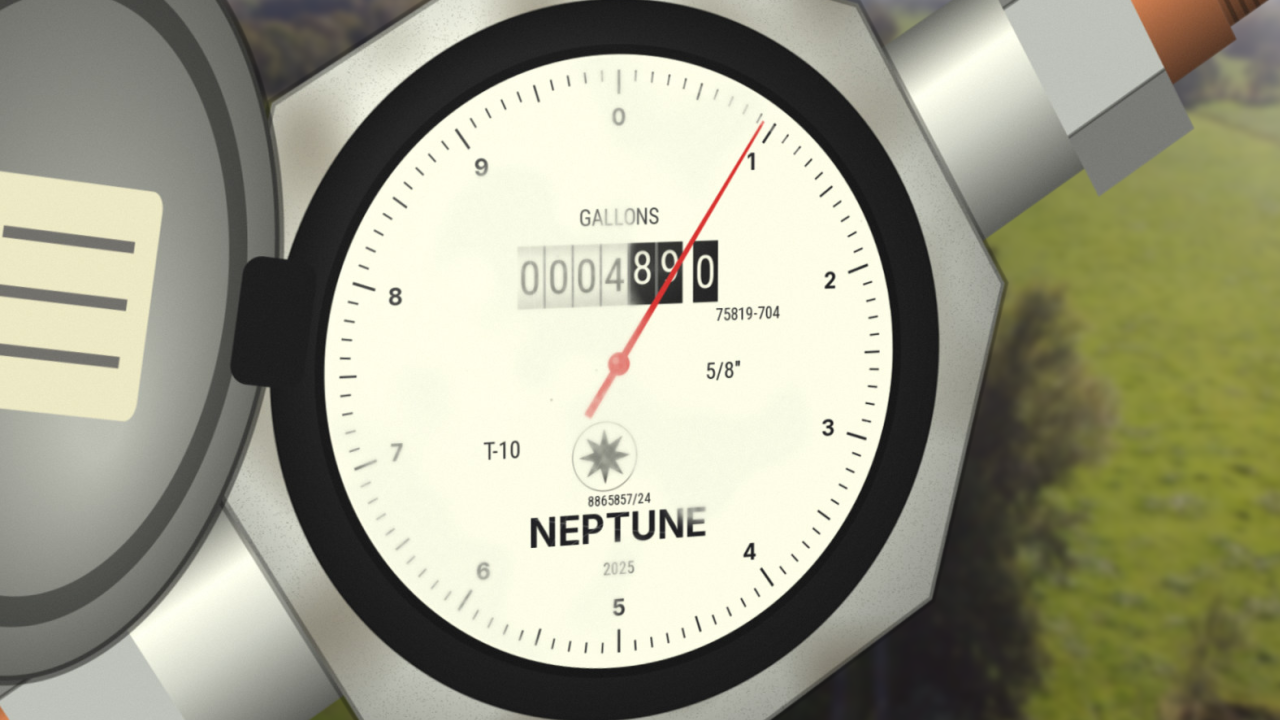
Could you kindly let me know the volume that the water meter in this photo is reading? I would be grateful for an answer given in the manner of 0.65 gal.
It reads 4890.9 gal
